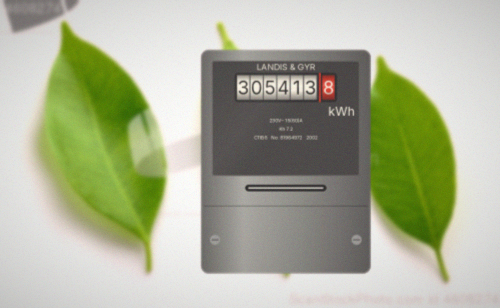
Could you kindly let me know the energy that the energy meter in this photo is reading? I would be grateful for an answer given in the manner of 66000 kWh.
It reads 305413.8 kWh
